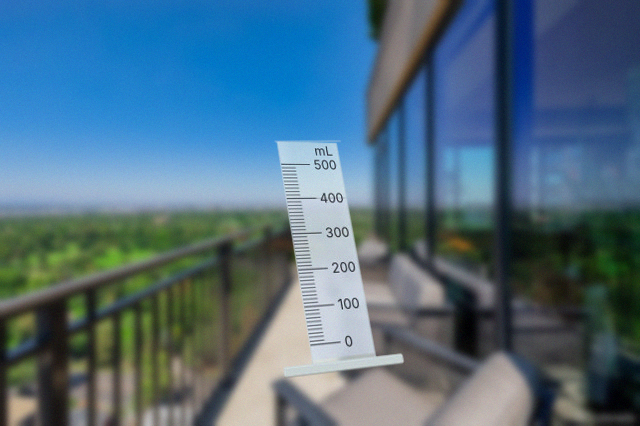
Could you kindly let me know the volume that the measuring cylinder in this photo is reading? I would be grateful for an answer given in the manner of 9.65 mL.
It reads 400 mL
